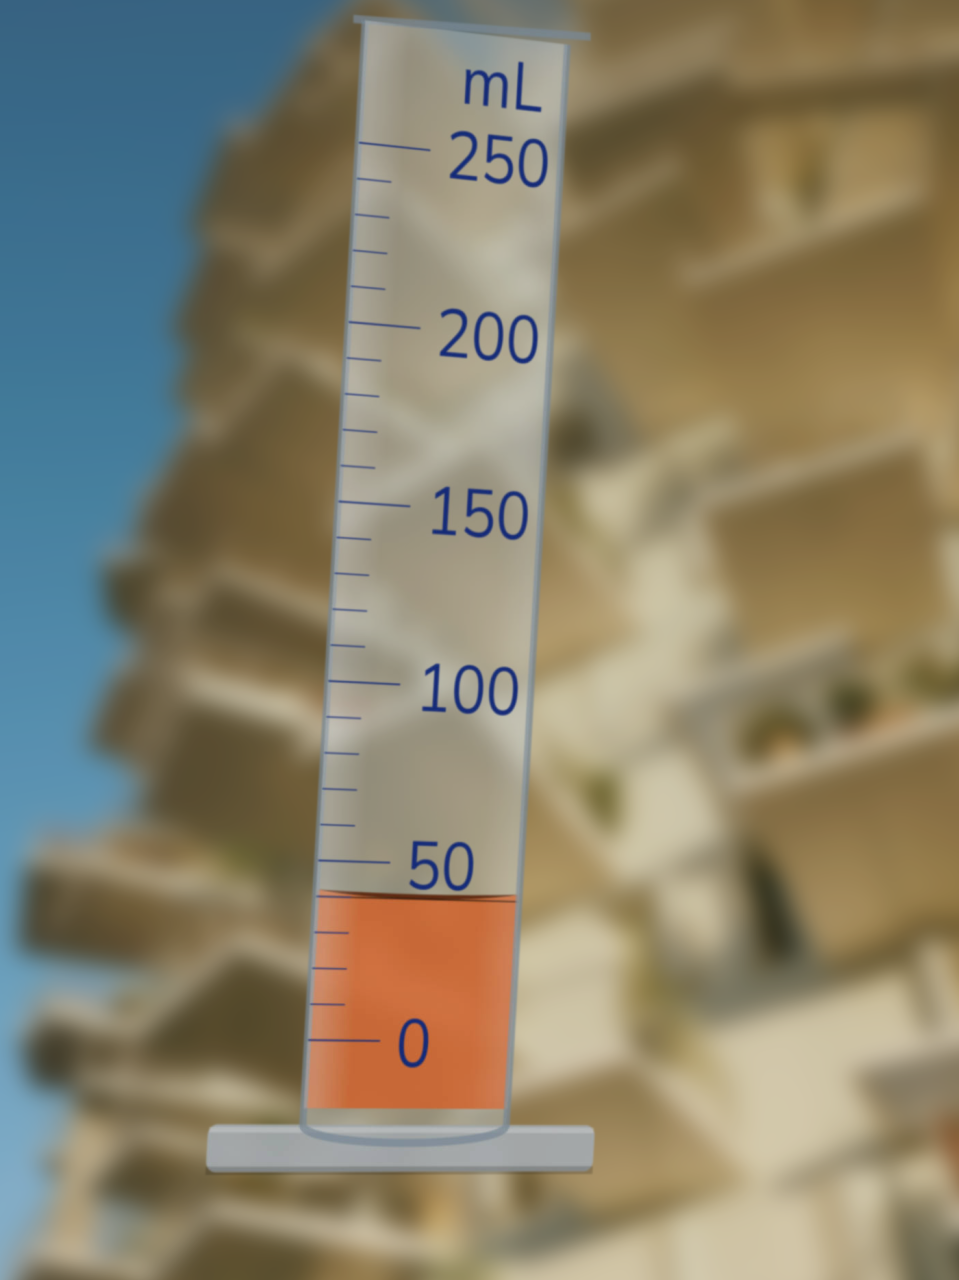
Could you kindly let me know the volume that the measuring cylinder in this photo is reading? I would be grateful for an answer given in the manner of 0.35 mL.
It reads 40 mL
